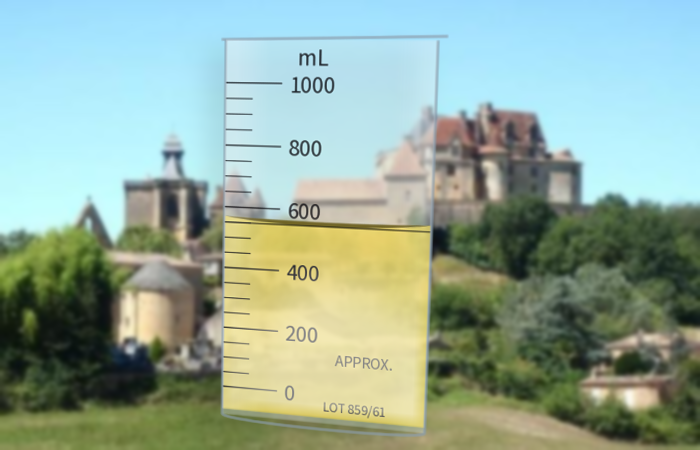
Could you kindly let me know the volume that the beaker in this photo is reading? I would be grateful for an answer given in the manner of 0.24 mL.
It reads 550 mL
